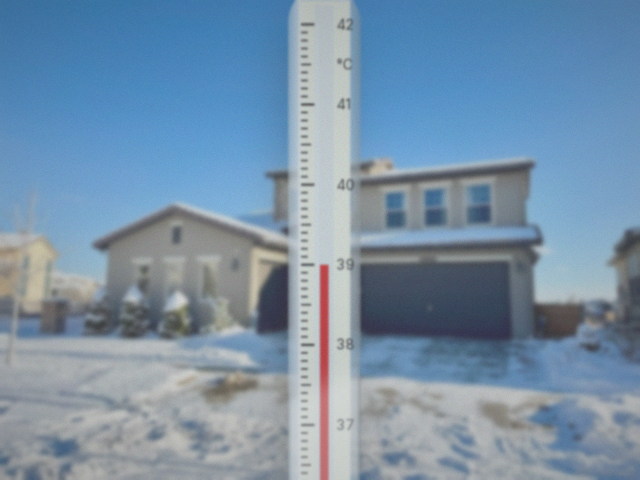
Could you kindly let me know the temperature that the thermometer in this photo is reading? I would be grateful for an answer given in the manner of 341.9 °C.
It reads 39 °C
